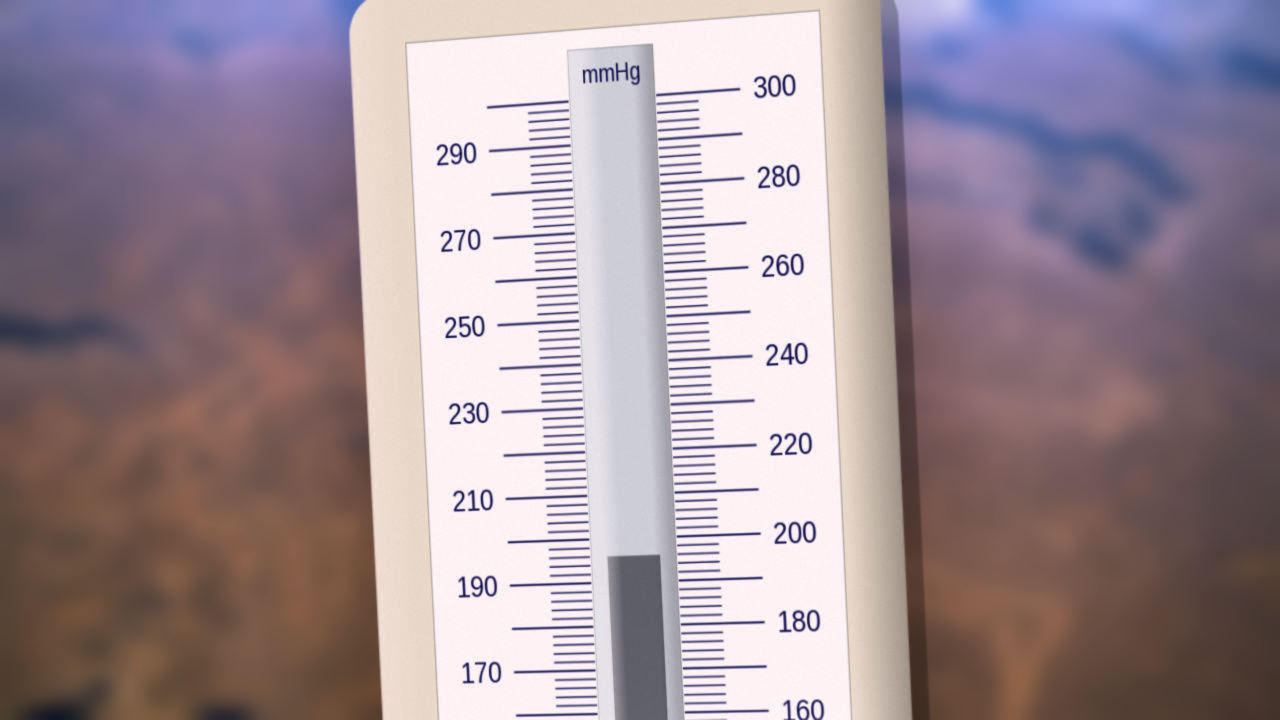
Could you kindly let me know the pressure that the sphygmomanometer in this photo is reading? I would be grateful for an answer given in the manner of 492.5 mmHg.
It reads 196 mmHg
